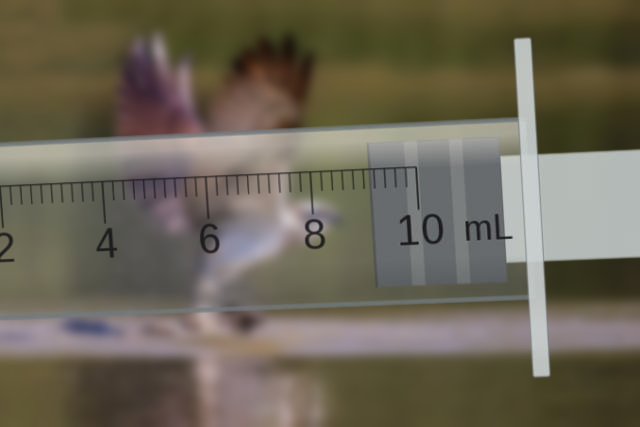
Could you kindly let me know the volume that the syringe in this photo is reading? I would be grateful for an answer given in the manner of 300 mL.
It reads 9.1 mL
